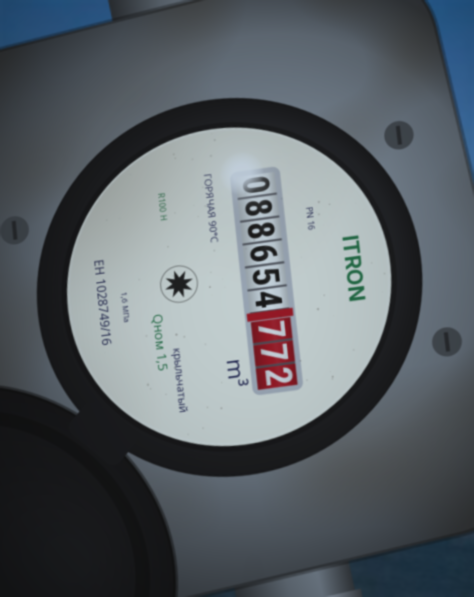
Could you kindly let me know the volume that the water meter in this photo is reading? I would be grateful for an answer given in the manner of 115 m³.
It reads 88654.772 m³
